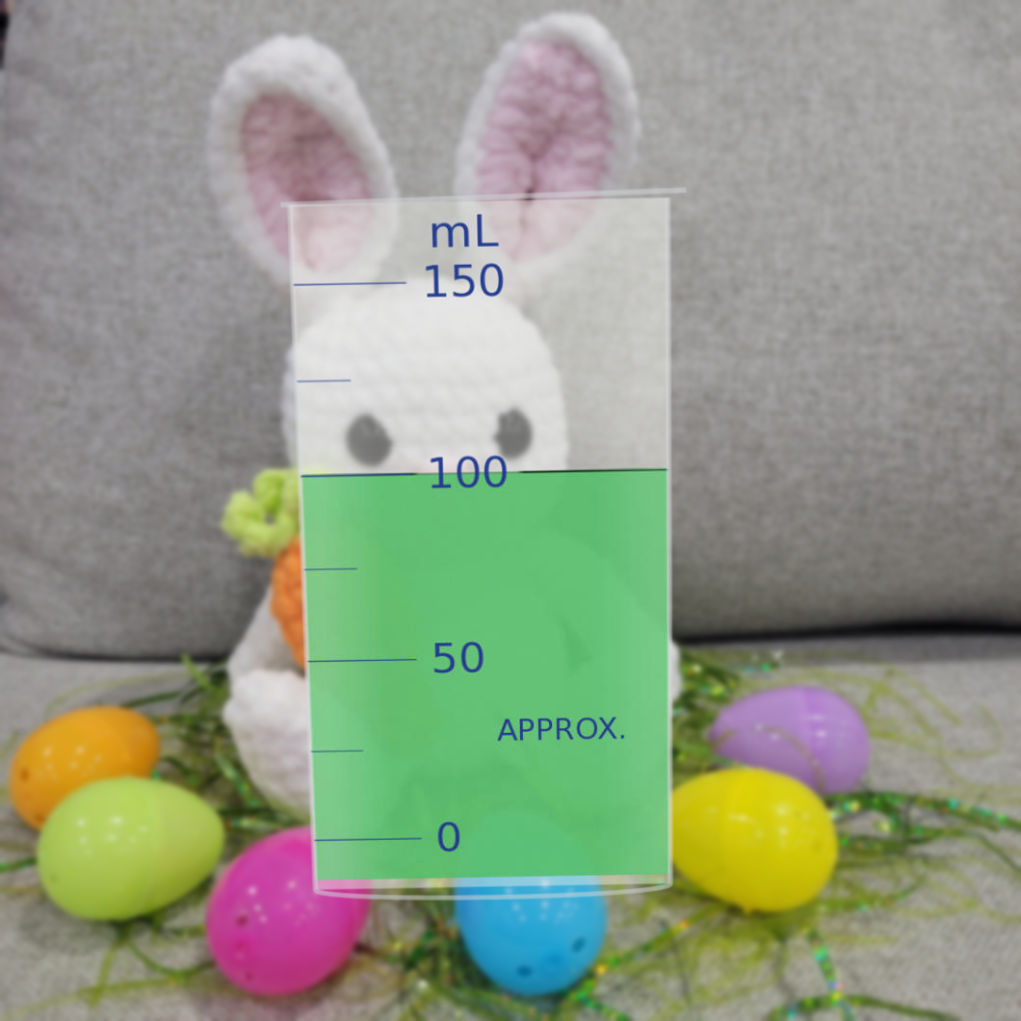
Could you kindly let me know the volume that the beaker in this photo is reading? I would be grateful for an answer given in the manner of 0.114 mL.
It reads 100 mL
